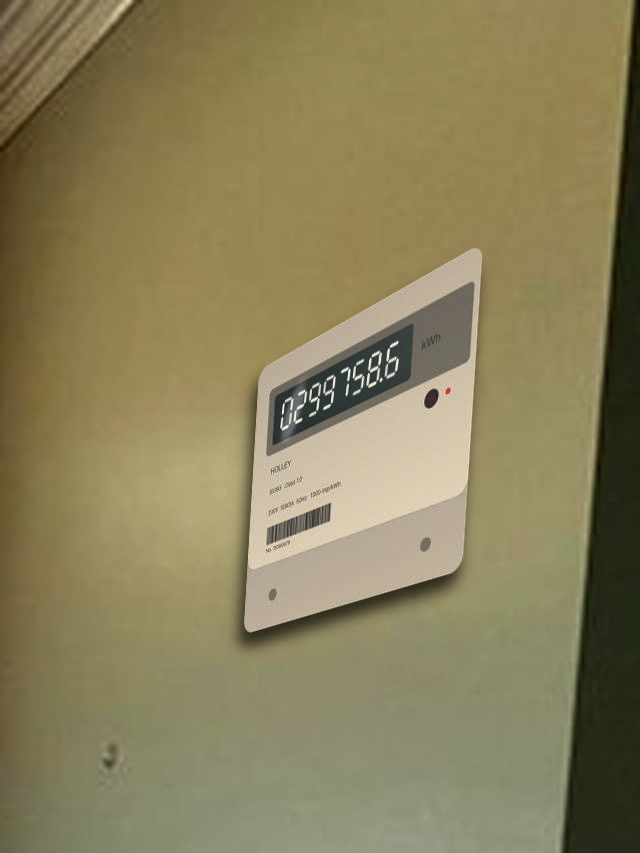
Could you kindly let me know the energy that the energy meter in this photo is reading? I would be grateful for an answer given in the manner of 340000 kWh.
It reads 299758.6 kWh
